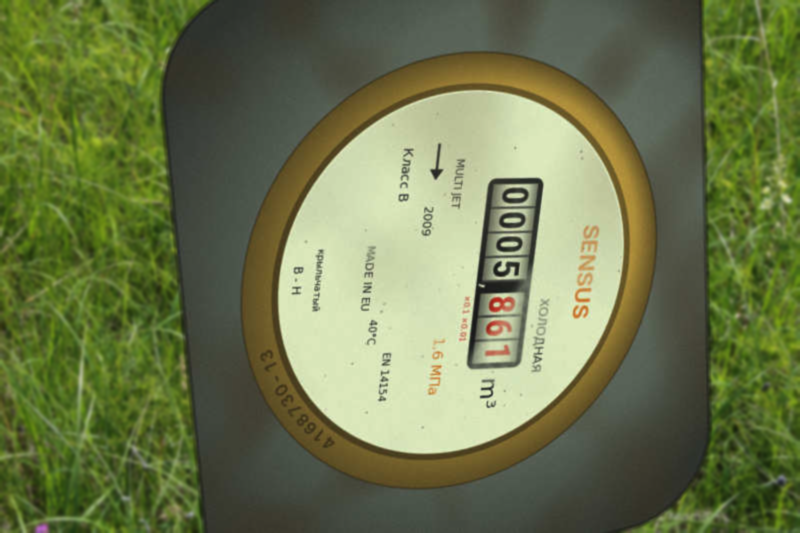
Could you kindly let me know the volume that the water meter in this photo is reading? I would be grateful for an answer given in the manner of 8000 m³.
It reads 5.861 m³
